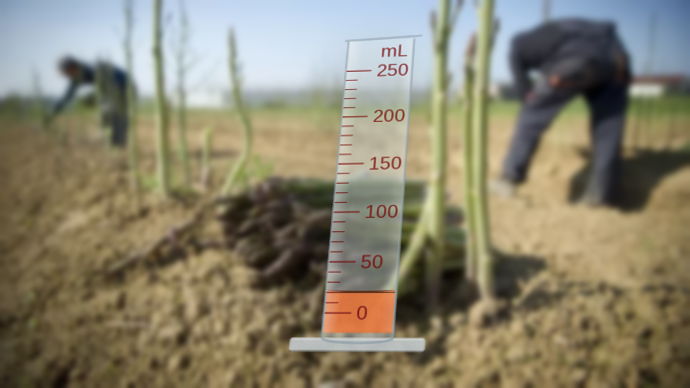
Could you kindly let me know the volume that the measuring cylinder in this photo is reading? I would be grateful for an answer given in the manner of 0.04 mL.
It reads 20 mL
